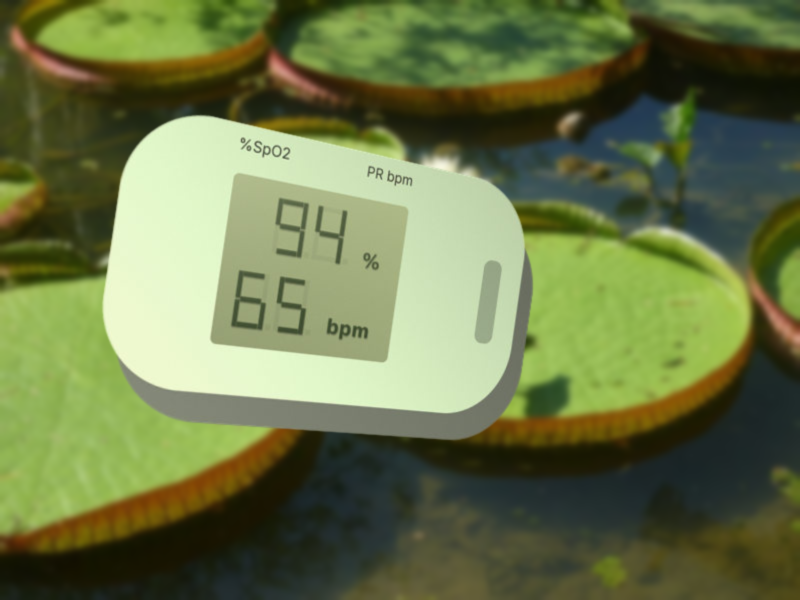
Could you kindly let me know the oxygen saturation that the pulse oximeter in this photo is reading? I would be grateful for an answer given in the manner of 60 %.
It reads 94 %
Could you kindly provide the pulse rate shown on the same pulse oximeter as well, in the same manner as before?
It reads 65 bpm
